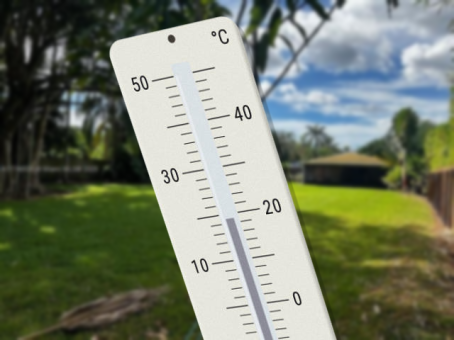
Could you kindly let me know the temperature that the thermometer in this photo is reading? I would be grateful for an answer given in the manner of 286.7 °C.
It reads 19 °C
